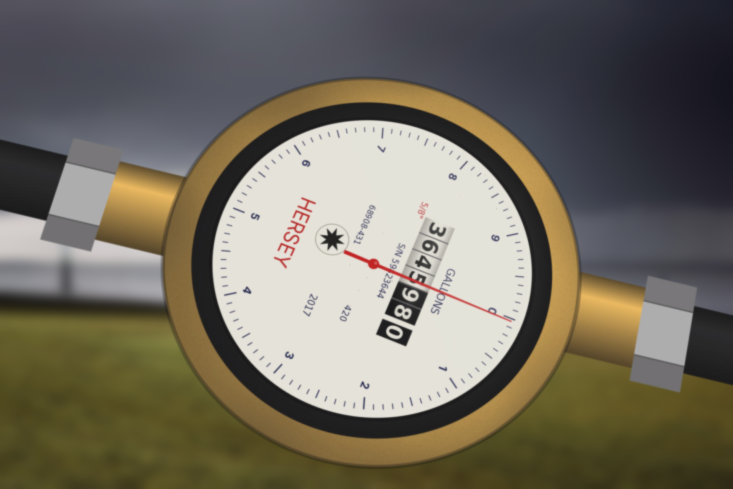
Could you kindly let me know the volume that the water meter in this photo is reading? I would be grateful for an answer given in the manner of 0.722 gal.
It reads 3645980.0 gal
